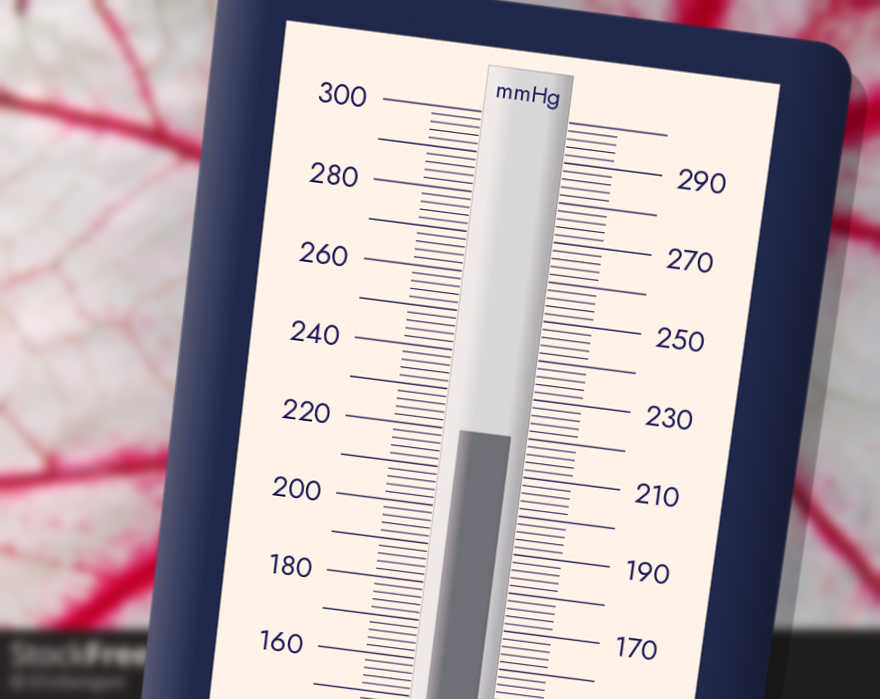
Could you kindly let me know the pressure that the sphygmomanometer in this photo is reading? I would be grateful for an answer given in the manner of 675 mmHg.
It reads 220 mmHg
